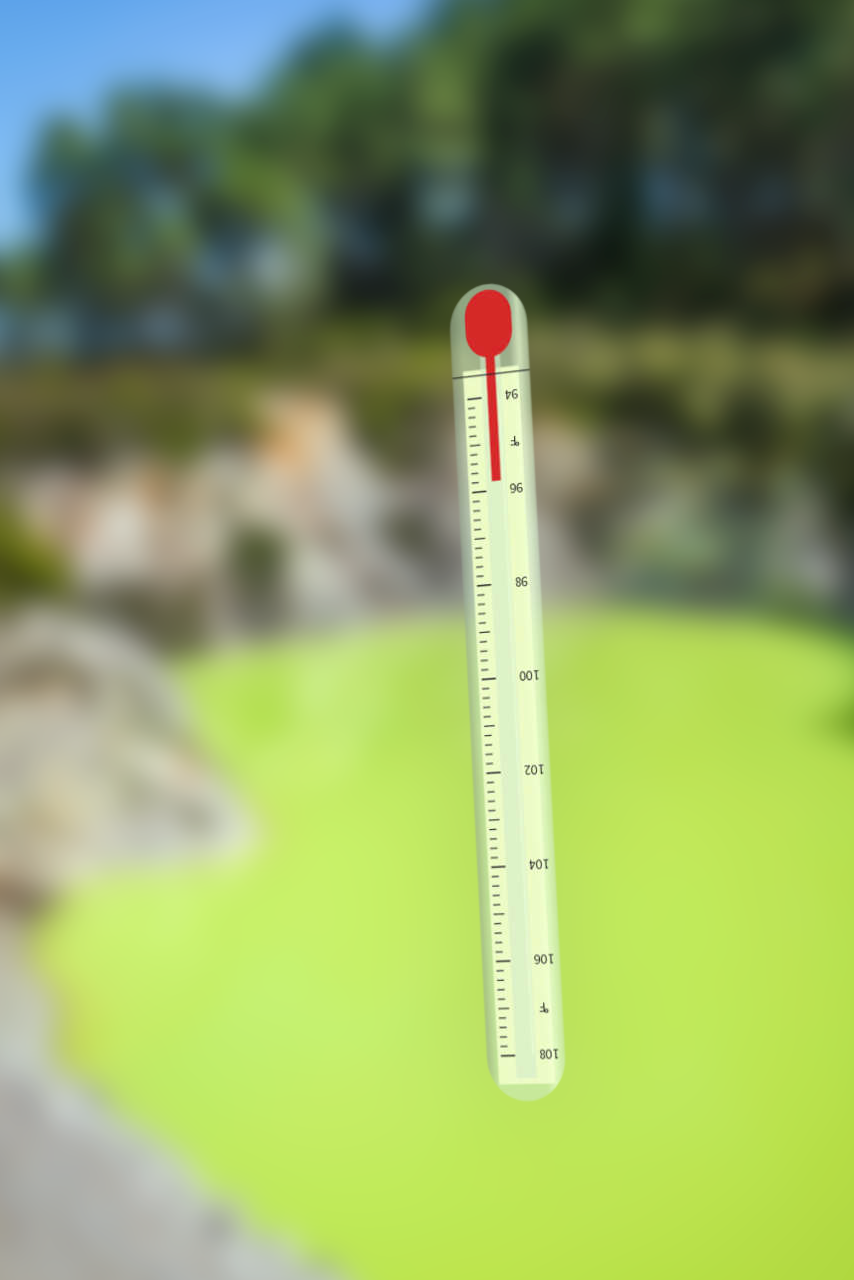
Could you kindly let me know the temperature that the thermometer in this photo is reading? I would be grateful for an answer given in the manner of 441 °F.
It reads 95.8 °F
